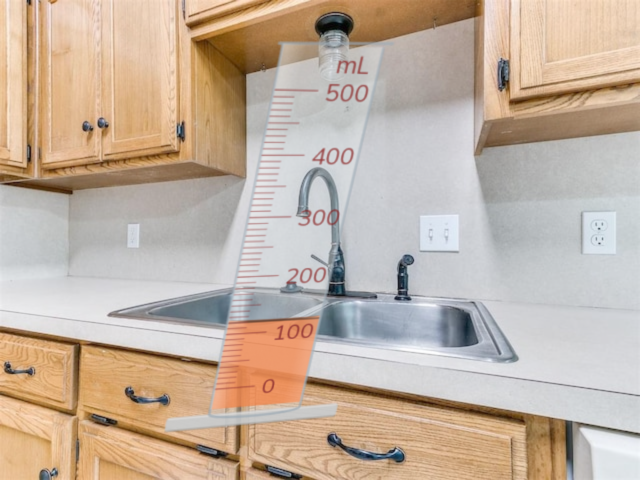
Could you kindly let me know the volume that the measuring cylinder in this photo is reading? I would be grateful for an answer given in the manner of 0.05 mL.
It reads 120 mL
